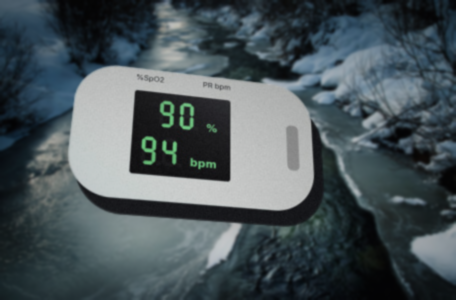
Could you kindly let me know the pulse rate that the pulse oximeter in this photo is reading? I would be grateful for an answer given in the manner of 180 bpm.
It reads 94 bpm
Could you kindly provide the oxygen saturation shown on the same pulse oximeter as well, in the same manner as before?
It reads 90 %
